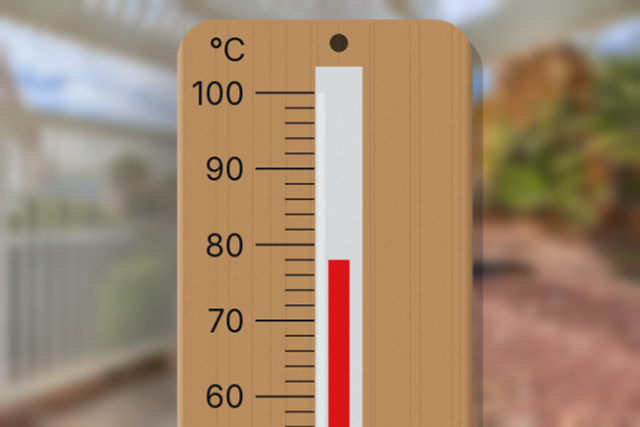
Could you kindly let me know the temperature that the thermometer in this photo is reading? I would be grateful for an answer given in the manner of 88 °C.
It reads 78 °C
